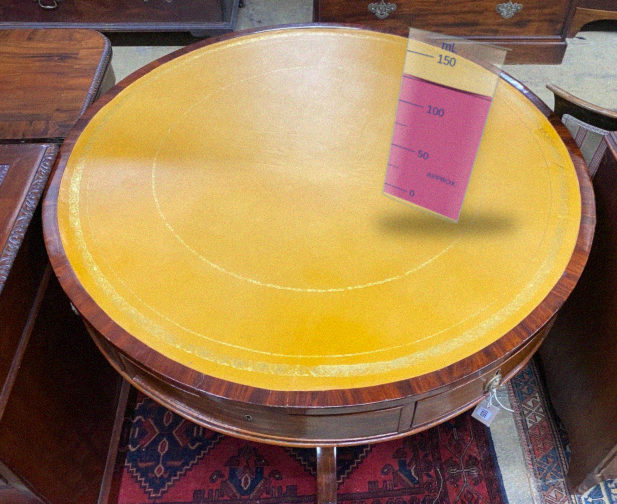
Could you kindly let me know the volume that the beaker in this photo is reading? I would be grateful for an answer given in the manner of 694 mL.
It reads 125 mL
